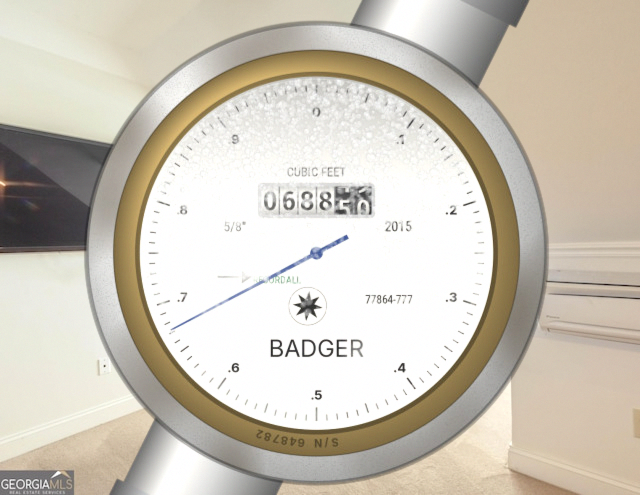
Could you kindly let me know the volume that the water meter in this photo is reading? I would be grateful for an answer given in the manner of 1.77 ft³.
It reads 68849.67 ft³
